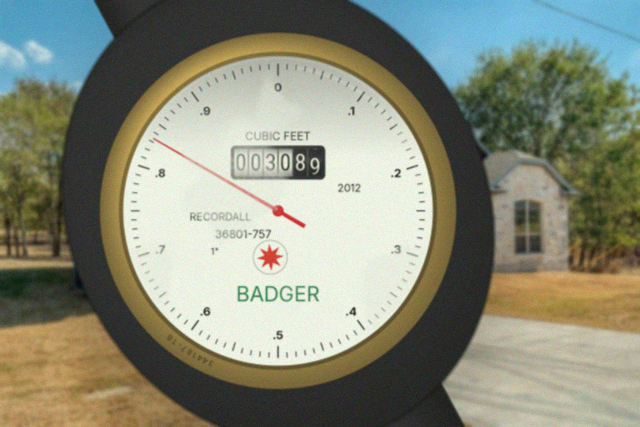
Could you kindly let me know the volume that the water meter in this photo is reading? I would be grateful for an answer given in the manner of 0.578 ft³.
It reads 3088.83 ft³
